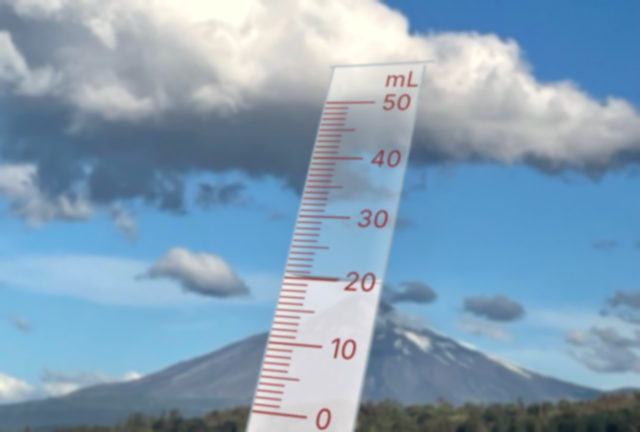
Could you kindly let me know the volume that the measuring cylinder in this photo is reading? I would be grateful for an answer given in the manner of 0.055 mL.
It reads 20 mL
